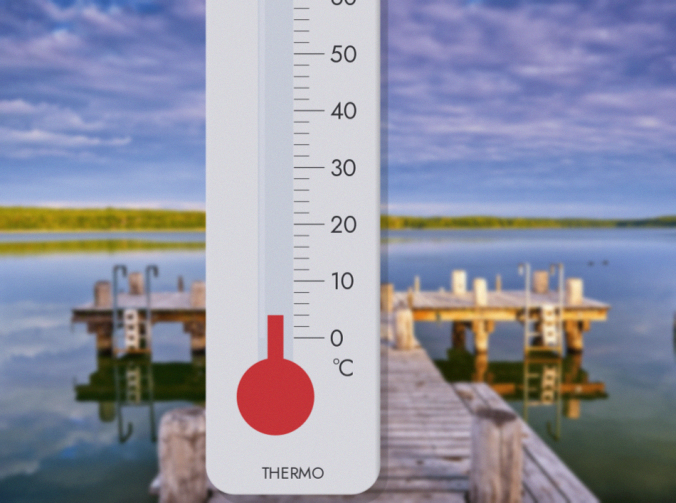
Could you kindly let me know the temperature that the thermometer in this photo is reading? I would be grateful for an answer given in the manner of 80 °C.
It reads 4 °C
